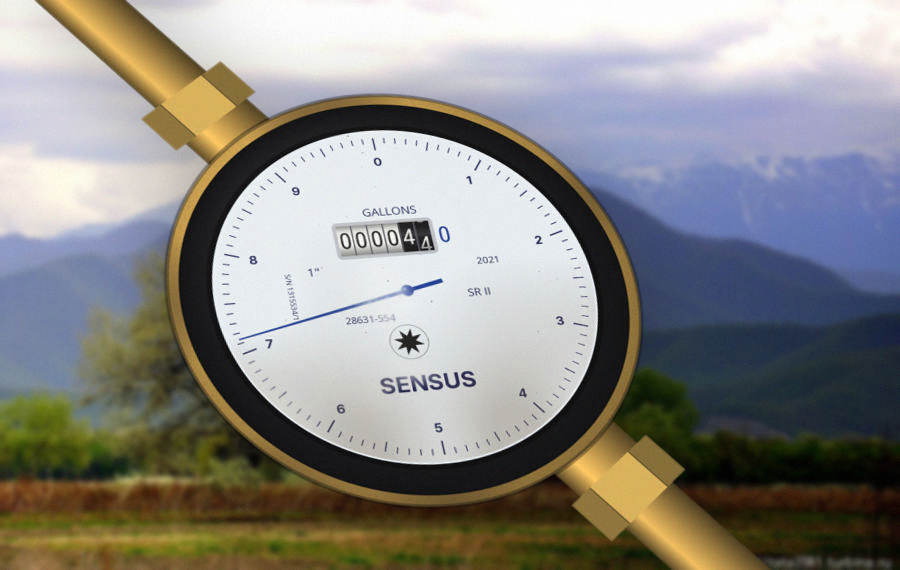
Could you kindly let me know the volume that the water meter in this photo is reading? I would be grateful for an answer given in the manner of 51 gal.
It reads 437.1 gal
